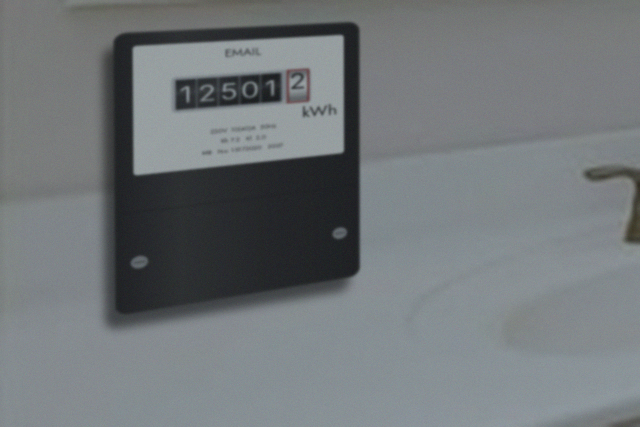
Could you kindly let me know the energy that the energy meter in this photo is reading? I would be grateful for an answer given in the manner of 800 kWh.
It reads 12501.2 kWh
